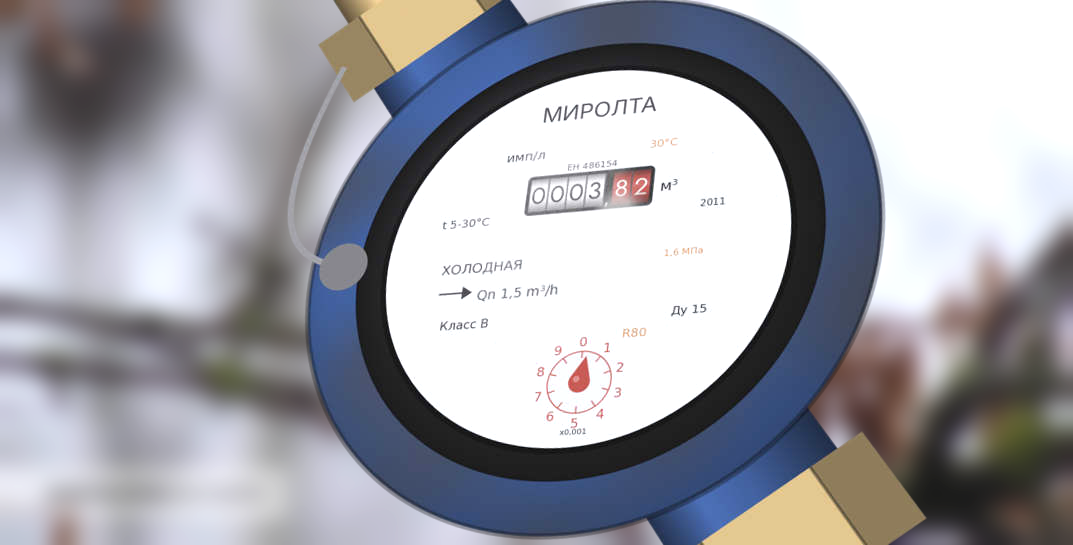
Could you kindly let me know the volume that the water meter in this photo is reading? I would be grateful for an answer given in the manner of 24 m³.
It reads 3.820 m³
